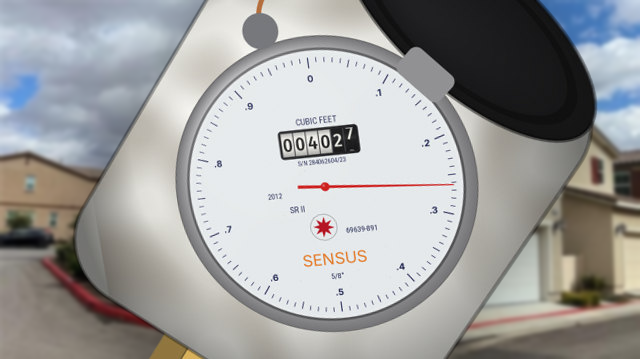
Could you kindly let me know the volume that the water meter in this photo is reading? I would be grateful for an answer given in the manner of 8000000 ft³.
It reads 4027.26 ft³
